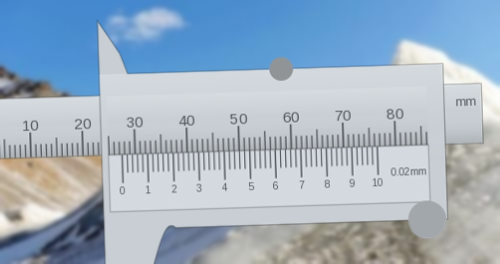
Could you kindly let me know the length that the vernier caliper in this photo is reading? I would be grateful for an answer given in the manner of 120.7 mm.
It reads 27.5 mm
